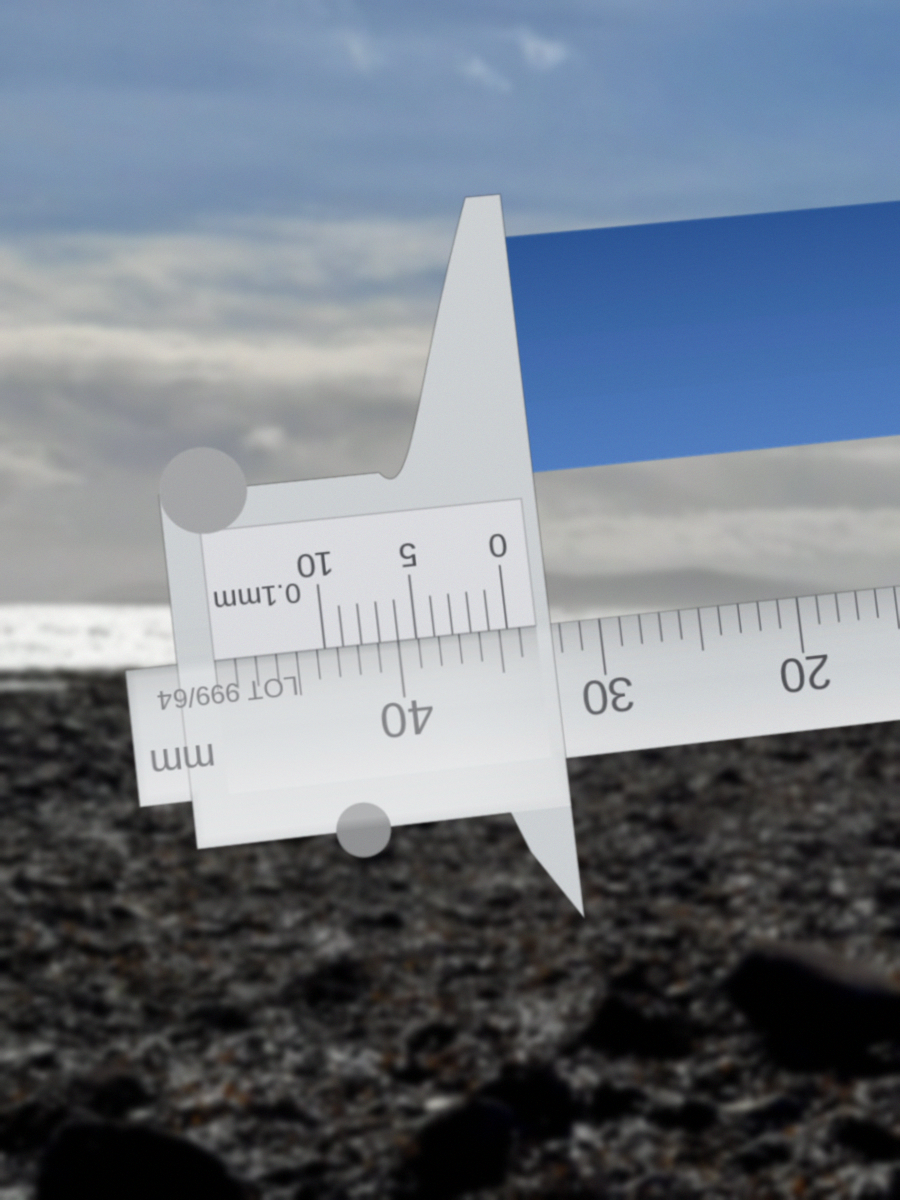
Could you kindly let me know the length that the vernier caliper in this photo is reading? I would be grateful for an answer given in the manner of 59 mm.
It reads 34.6 mm
